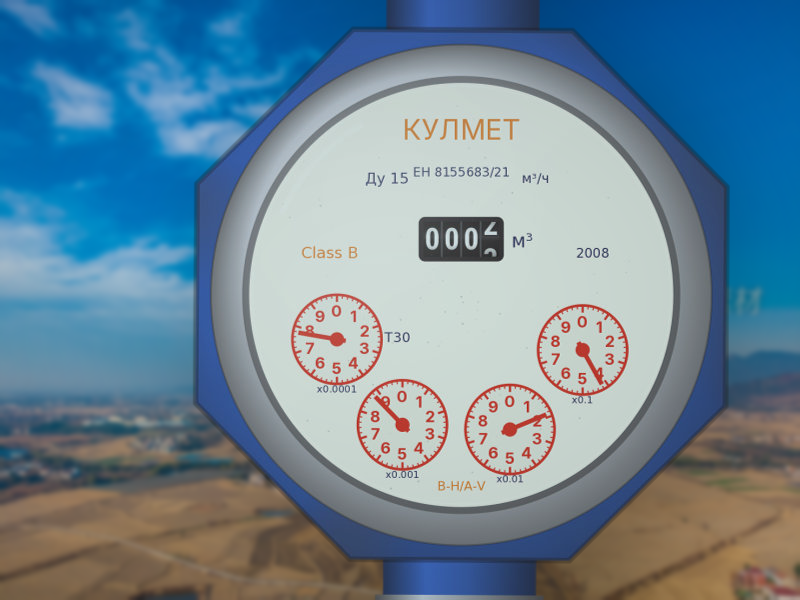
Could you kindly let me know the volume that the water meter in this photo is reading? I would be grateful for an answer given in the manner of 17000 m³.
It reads 2.4187 m³
